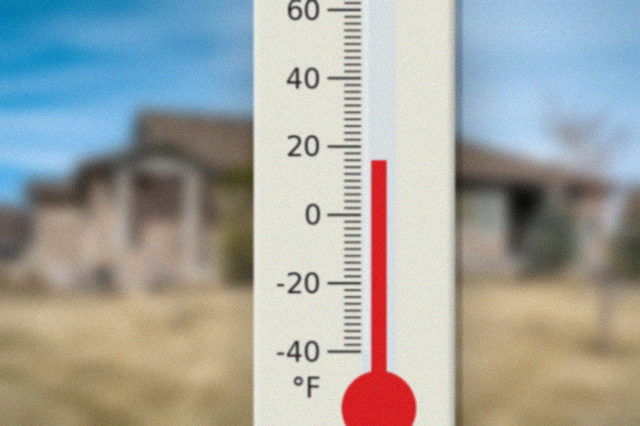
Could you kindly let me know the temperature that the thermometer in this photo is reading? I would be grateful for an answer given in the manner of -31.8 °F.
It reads 16 °F
